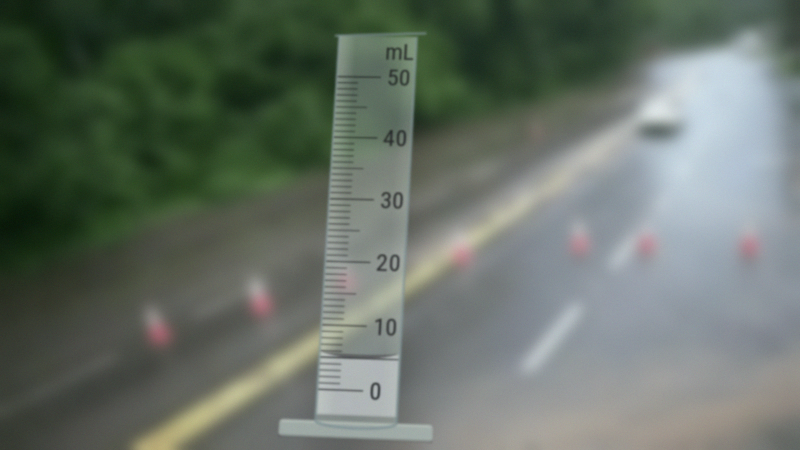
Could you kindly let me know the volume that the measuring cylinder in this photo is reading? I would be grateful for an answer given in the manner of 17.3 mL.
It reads 5 mL
